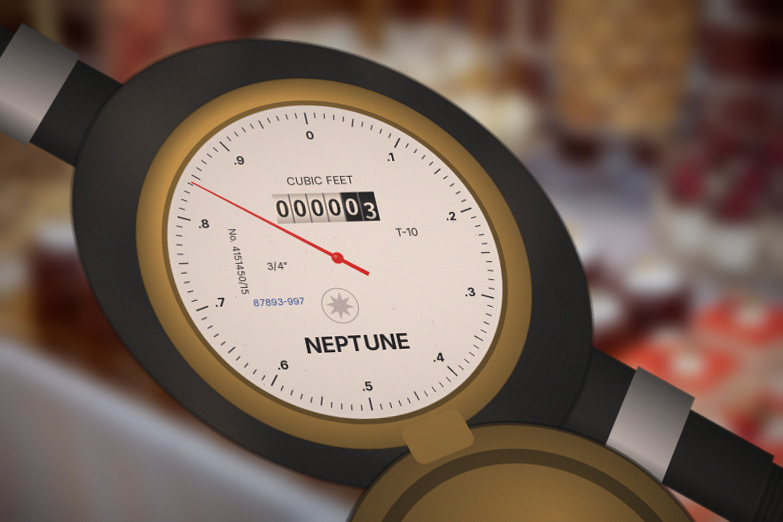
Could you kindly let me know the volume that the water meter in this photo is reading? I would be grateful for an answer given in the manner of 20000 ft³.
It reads 2.84 ft³
